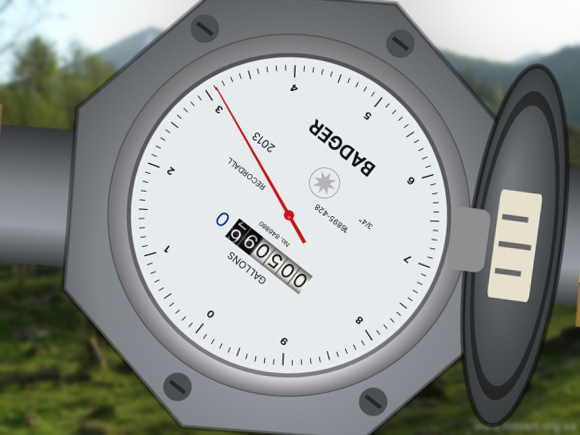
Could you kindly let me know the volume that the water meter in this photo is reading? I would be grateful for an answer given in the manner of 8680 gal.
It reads 50963.1 gal
